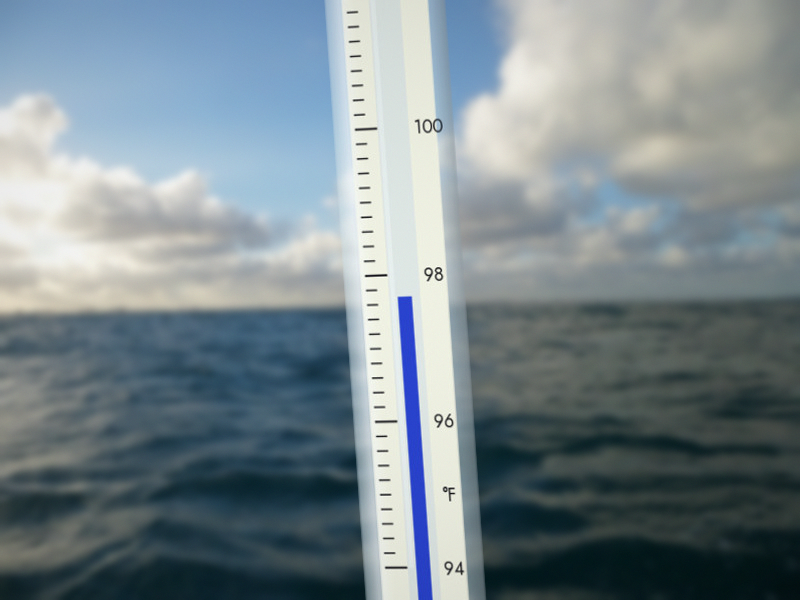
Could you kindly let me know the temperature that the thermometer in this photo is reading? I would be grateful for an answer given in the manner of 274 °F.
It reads 97.7 °F
